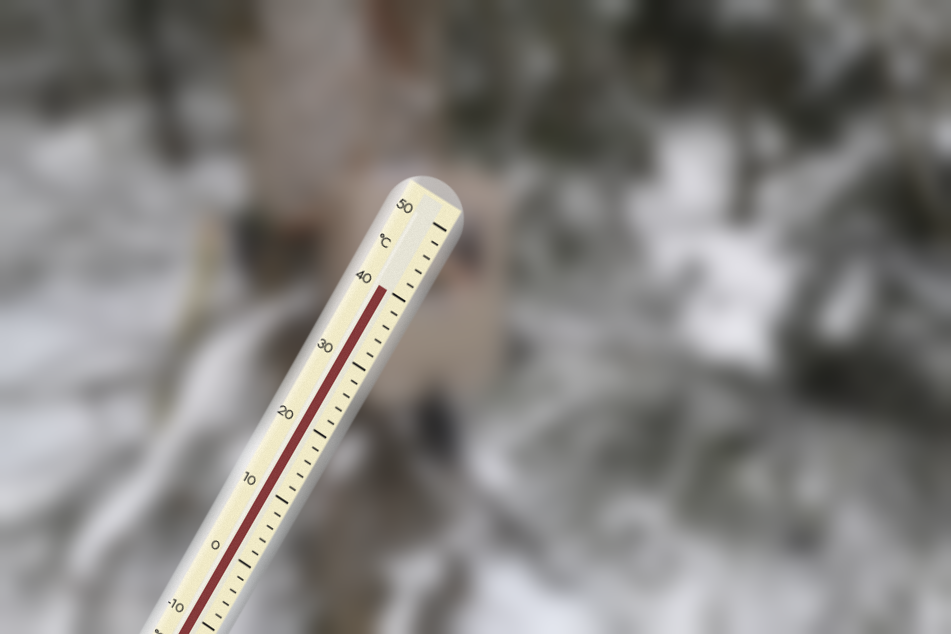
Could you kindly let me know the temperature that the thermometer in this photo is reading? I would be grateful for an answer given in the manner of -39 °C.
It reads 40 °C
